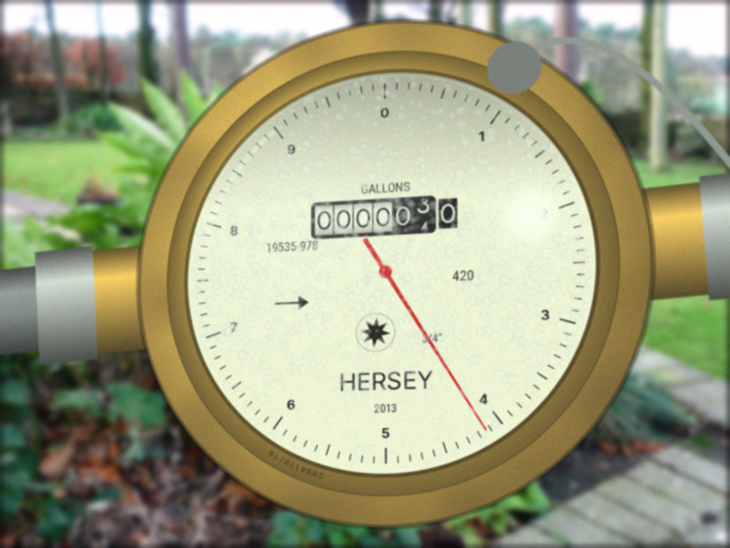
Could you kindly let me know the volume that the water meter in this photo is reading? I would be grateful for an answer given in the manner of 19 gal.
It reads 34.1 gal
